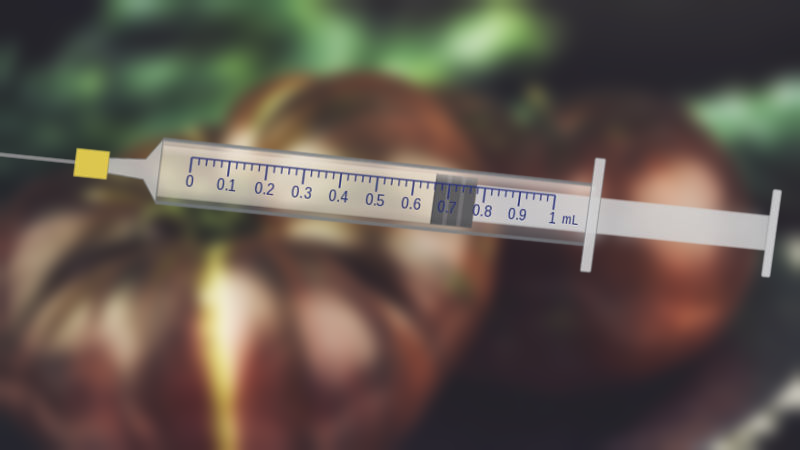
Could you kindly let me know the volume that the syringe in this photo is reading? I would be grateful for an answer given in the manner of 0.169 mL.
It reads 0.66 mL
